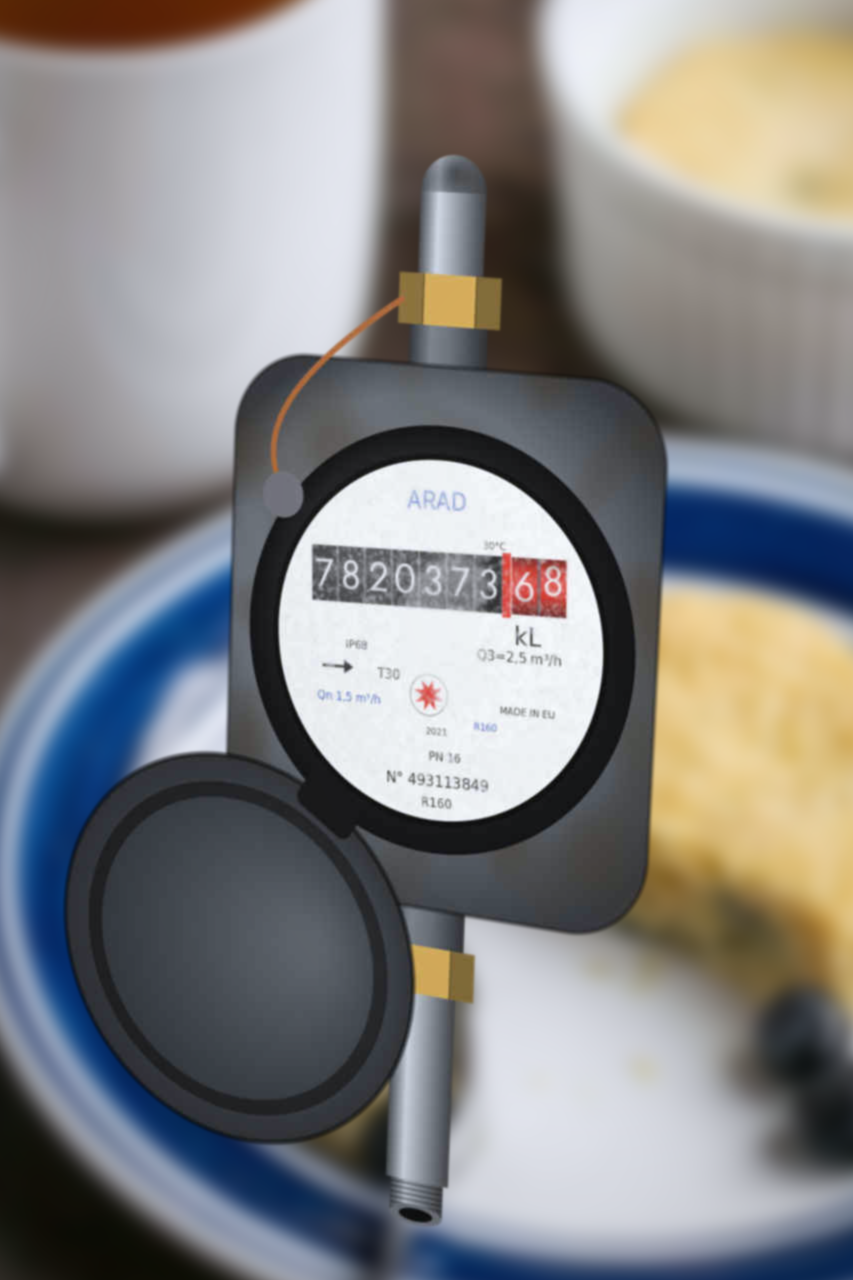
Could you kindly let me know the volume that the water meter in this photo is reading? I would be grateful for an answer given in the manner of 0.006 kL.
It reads 7820373.68 kL
